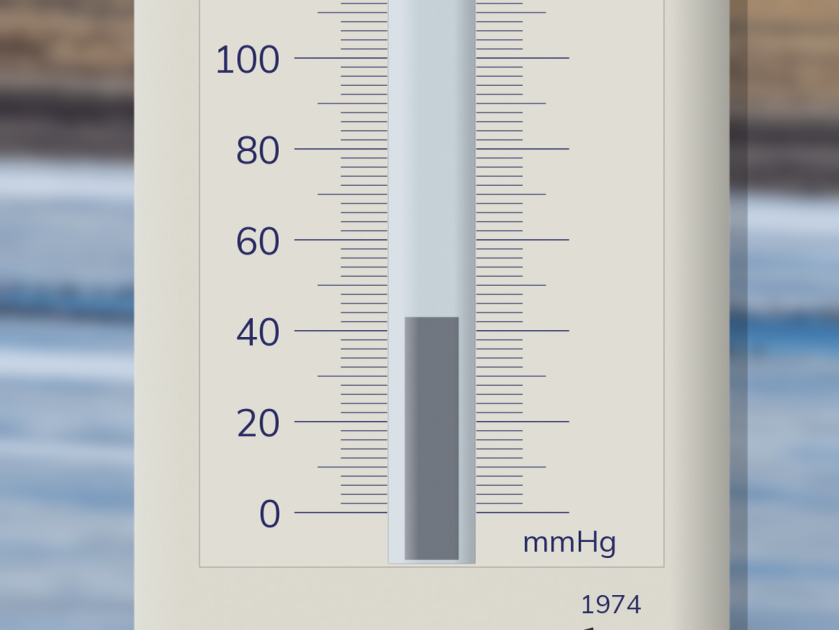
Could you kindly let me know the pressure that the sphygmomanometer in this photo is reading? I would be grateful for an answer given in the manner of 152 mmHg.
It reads 43 mmHg
